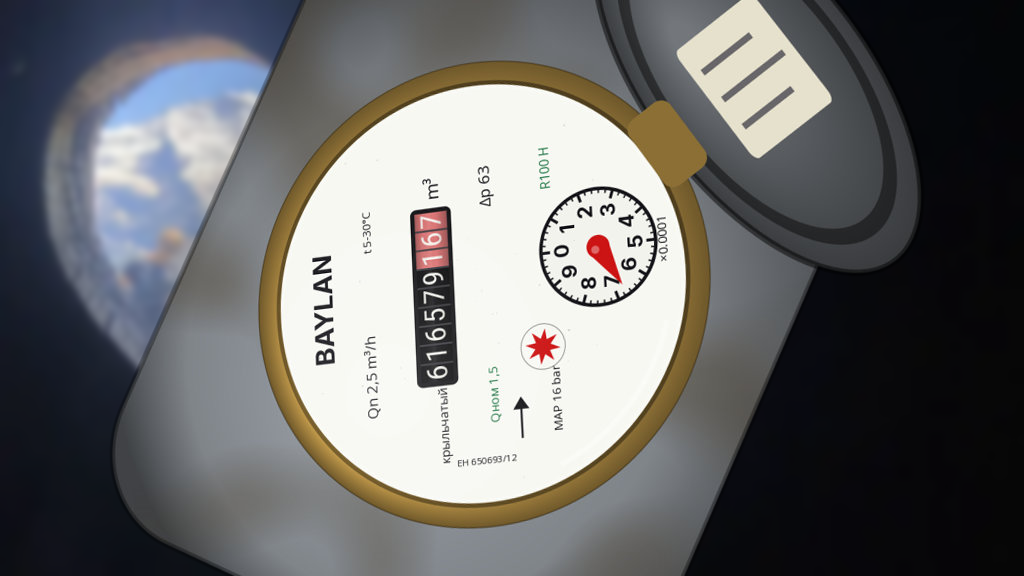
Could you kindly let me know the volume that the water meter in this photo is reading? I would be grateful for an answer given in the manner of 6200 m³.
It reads 616579.1676 m³
